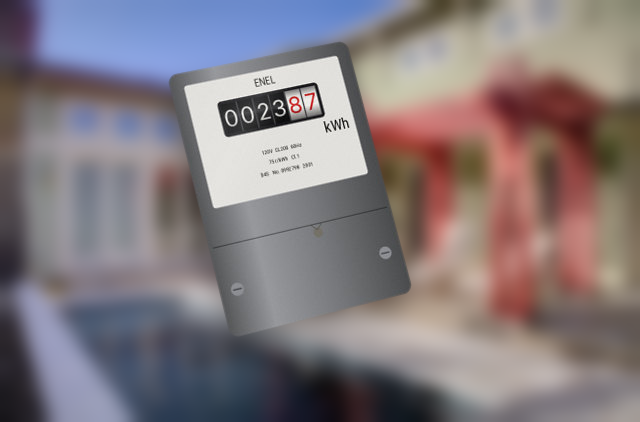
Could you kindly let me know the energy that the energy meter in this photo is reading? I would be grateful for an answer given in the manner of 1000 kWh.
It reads 23.87 kWh
